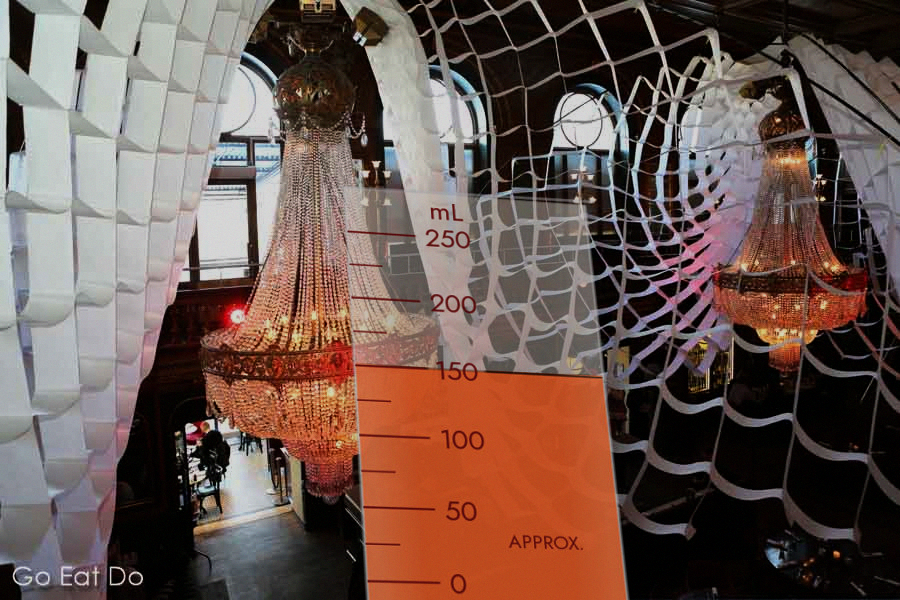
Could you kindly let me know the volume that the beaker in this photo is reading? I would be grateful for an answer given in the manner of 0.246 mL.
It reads 150 mL
